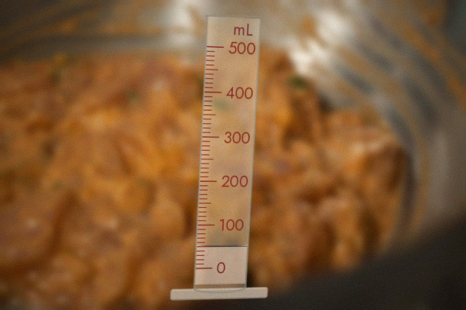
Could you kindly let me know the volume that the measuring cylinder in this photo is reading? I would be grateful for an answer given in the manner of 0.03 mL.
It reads 50 mL
